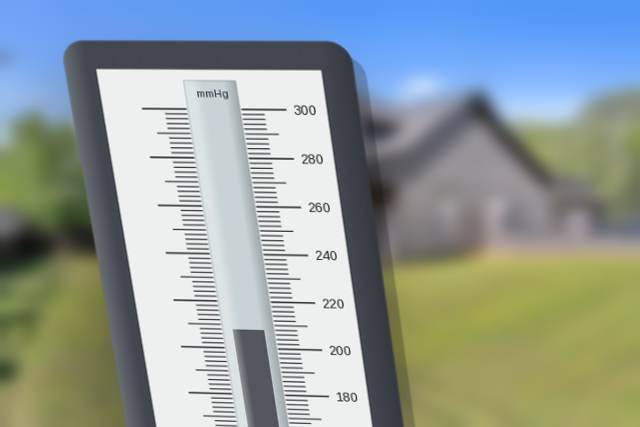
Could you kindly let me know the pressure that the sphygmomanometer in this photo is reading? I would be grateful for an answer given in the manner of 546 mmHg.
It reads 208 mmHg
